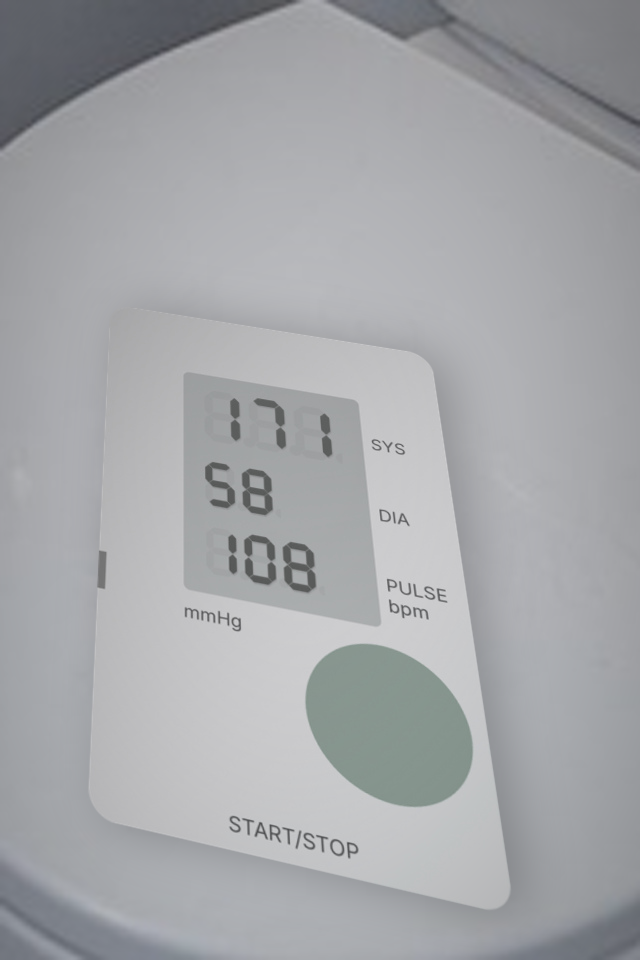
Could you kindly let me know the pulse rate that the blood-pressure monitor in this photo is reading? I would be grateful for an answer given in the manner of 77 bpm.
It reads 108 bpm
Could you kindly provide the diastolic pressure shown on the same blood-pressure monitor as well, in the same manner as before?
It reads 58 mmHg
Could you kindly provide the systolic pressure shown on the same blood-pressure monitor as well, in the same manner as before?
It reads 171 mmHg
